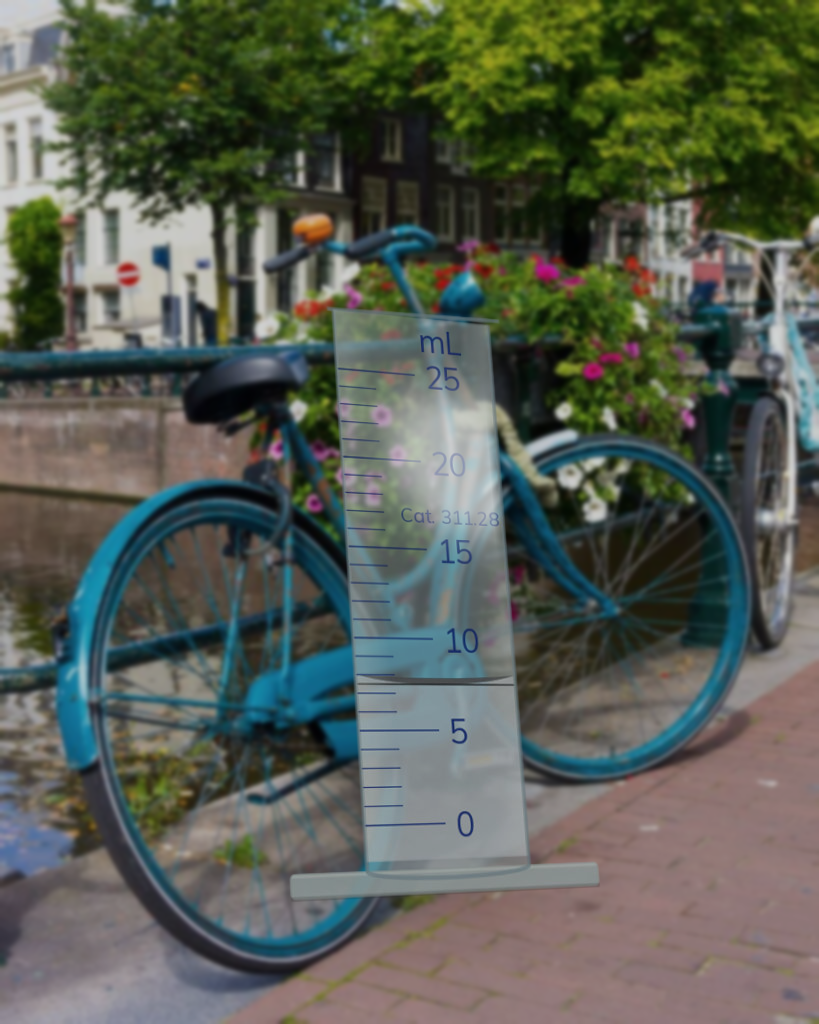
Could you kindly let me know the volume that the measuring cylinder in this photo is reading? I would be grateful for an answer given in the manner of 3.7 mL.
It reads 7.5 mL
